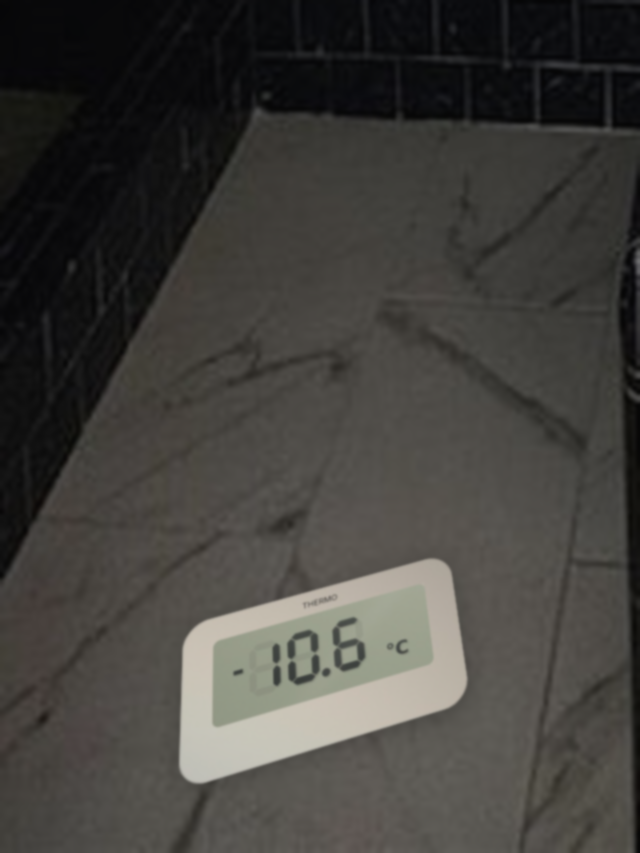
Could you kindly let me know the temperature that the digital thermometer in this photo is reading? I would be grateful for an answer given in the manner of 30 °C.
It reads -10.6 °C
